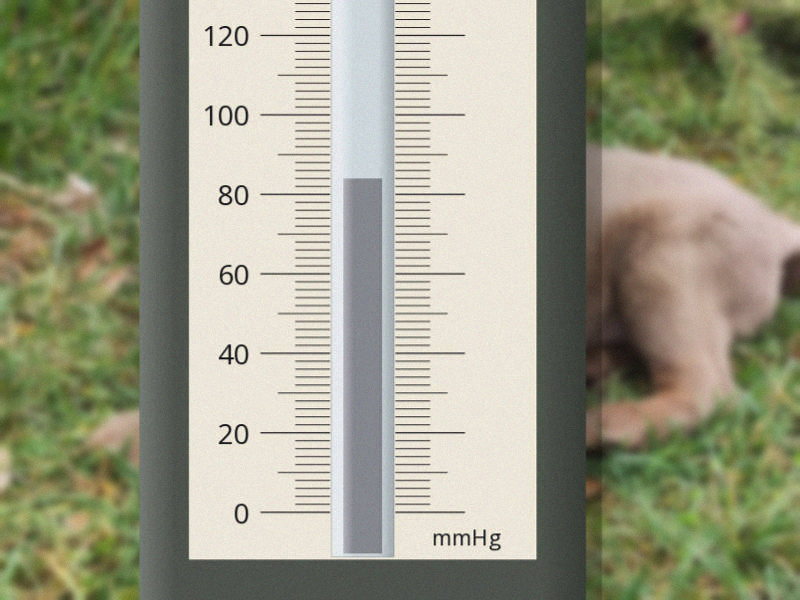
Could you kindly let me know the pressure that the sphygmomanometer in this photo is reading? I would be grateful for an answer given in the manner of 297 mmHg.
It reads 84 mmHg
